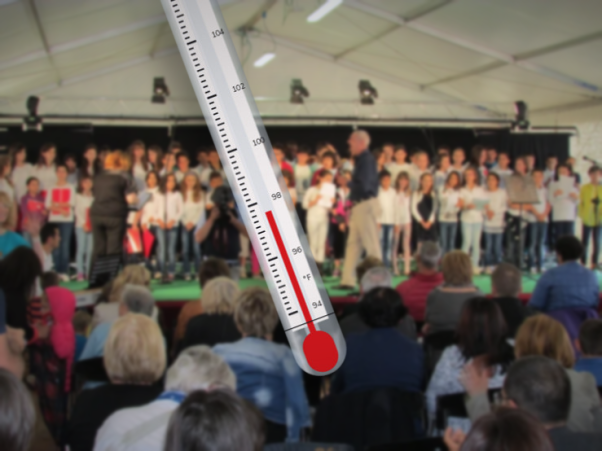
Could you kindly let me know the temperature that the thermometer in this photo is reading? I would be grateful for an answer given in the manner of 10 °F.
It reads 97.6 °F
